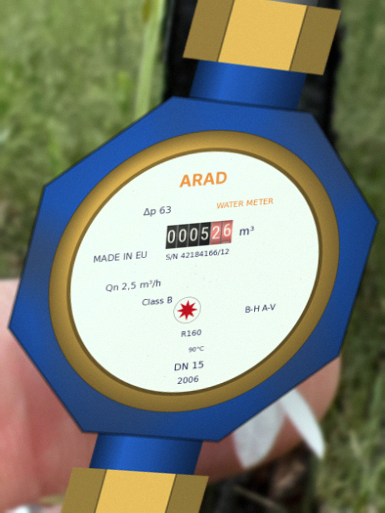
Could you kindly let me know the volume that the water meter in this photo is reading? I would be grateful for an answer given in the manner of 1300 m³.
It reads 5.26 m³
